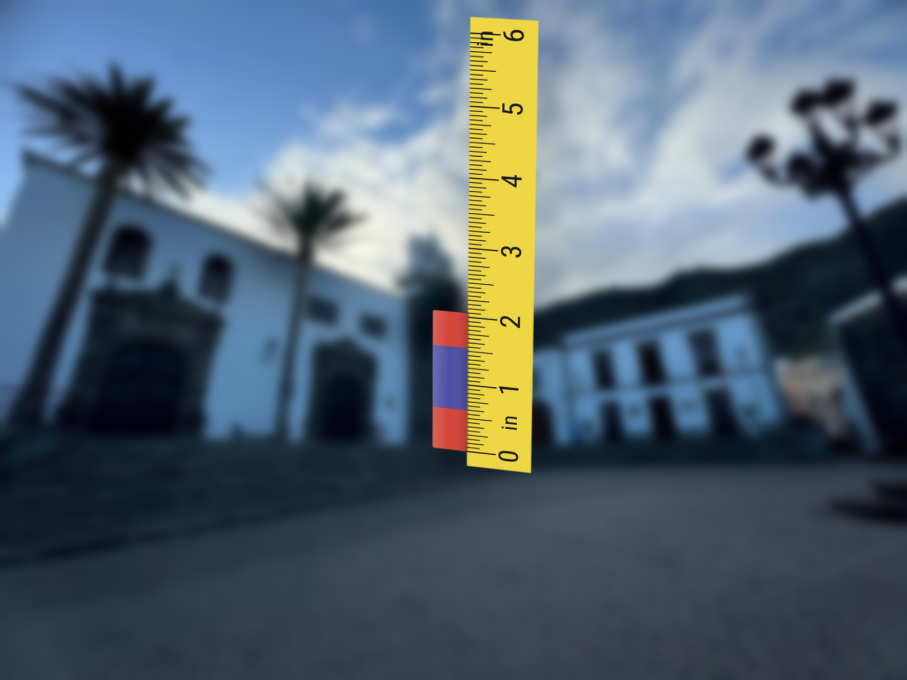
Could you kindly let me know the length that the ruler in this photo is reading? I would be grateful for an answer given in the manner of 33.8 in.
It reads 2.0625 in
